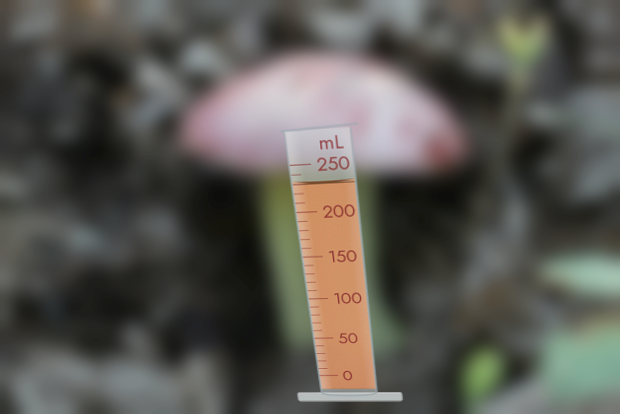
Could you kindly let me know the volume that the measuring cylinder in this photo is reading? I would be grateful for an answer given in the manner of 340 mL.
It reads 230 mL
